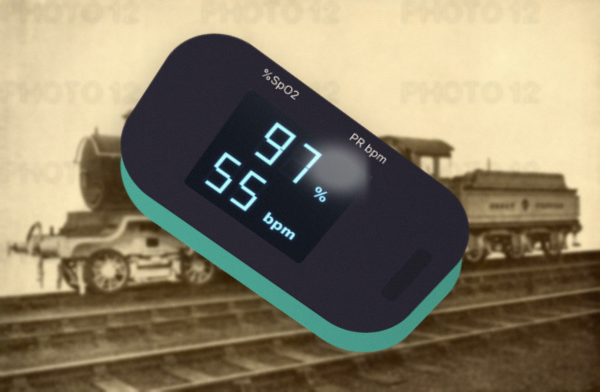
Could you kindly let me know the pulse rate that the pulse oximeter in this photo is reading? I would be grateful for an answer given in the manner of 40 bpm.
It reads 55 bpm
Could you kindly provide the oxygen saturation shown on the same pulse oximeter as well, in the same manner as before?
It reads 97 %
